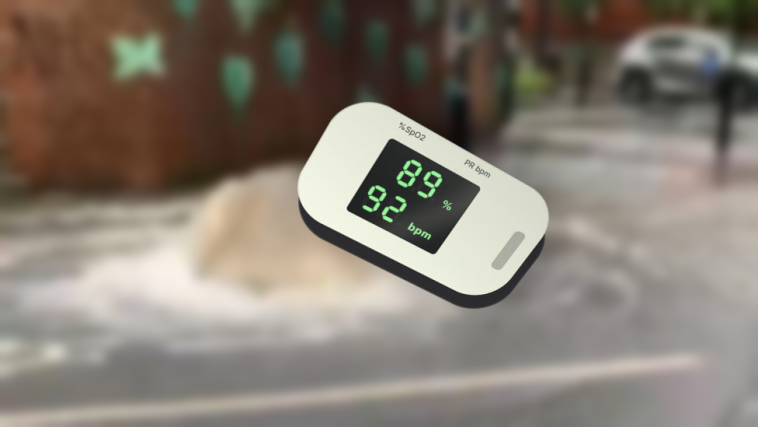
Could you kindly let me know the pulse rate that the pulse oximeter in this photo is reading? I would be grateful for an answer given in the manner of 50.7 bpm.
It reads 92 bpm
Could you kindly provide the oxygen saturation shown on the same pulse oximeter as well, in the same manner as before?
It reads 89 %
